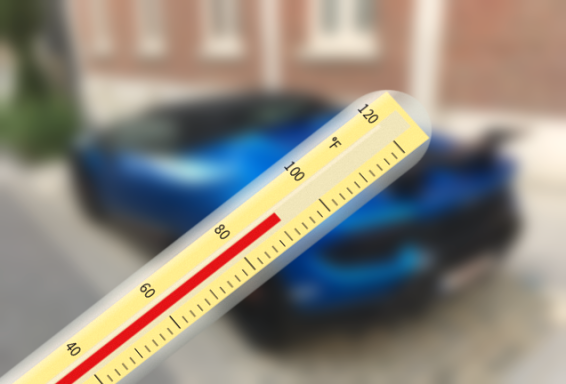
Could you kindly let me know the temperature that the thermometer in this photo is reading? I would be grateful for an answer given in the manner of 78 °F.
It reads 91 °F
